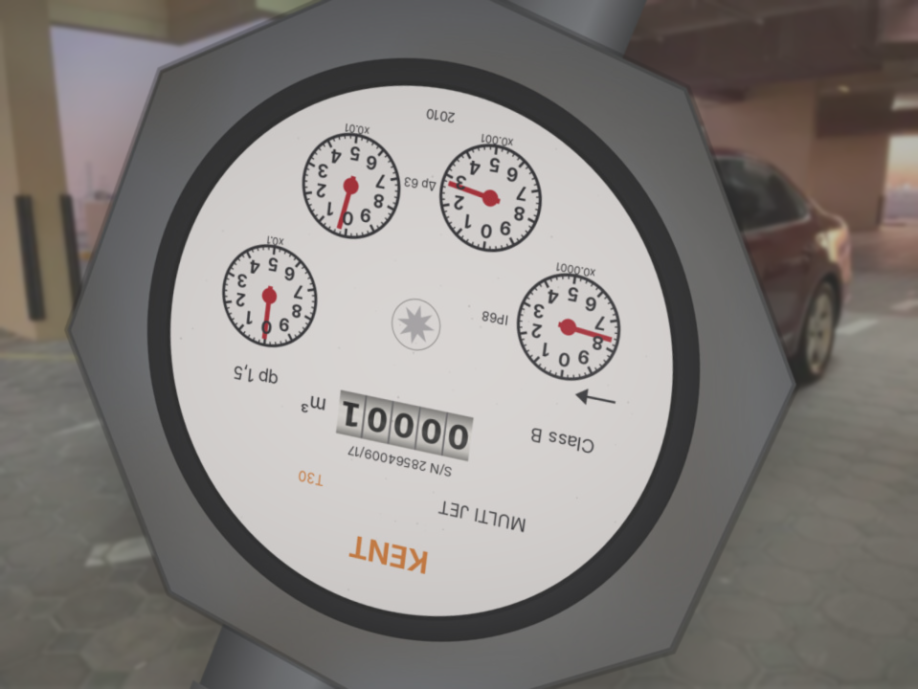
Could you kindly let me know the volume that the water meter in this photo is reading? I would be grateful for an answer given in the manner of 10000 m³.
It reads 1.0027 m³
